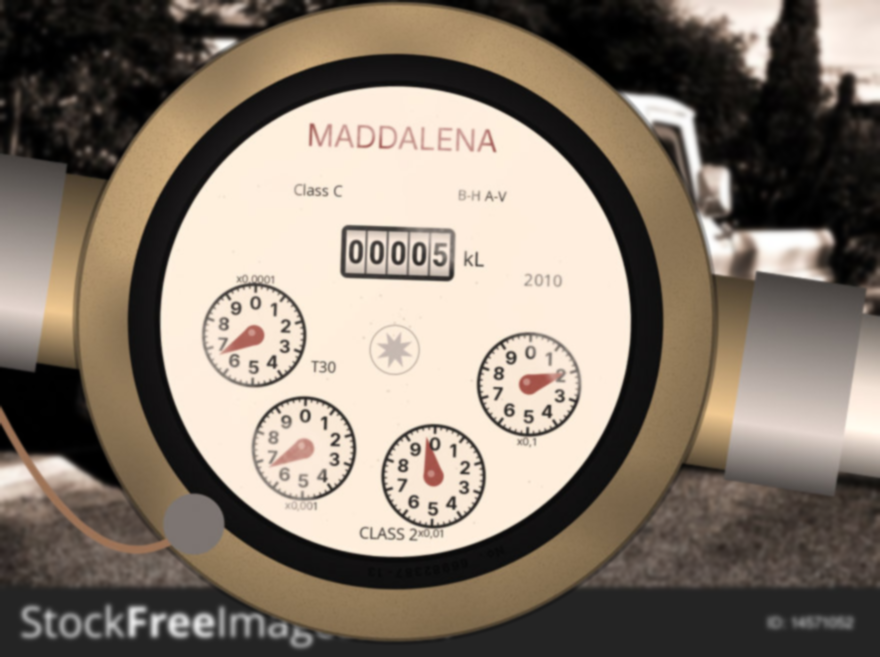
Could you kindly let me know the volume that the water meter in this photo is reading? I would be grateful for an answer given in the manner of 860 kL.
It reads 5.1966 kL
